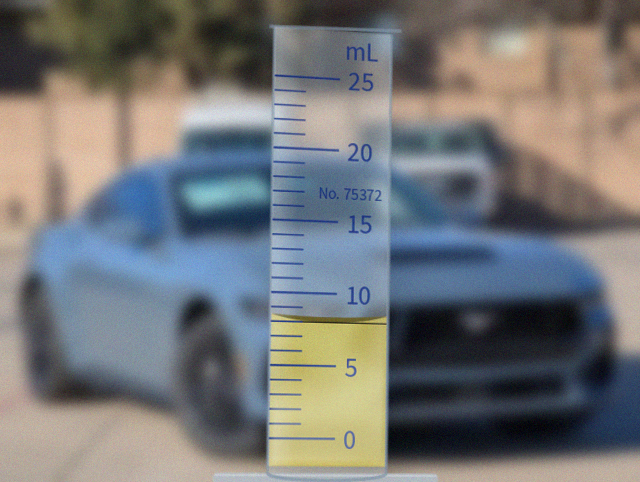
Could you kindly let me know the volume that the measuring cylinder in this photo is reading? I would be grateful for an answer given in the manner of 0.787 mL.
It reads 8 mL
